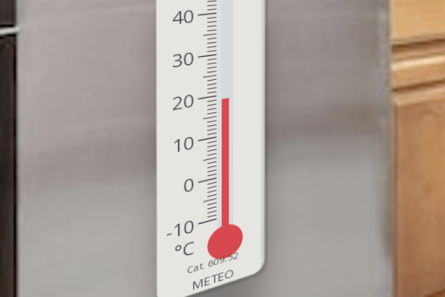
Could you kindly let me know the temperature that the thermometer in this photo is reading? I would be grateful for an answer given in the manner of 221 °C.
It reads 19 °C
